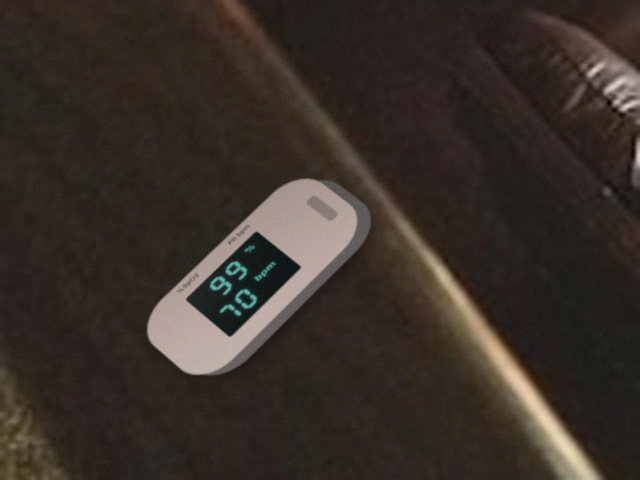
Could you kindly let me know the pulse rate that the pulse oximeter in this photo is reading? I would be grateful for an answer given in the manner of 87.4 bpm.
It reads 70 bpm
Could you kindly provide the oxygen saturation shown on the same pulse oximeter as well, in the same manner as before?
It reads 99 %
